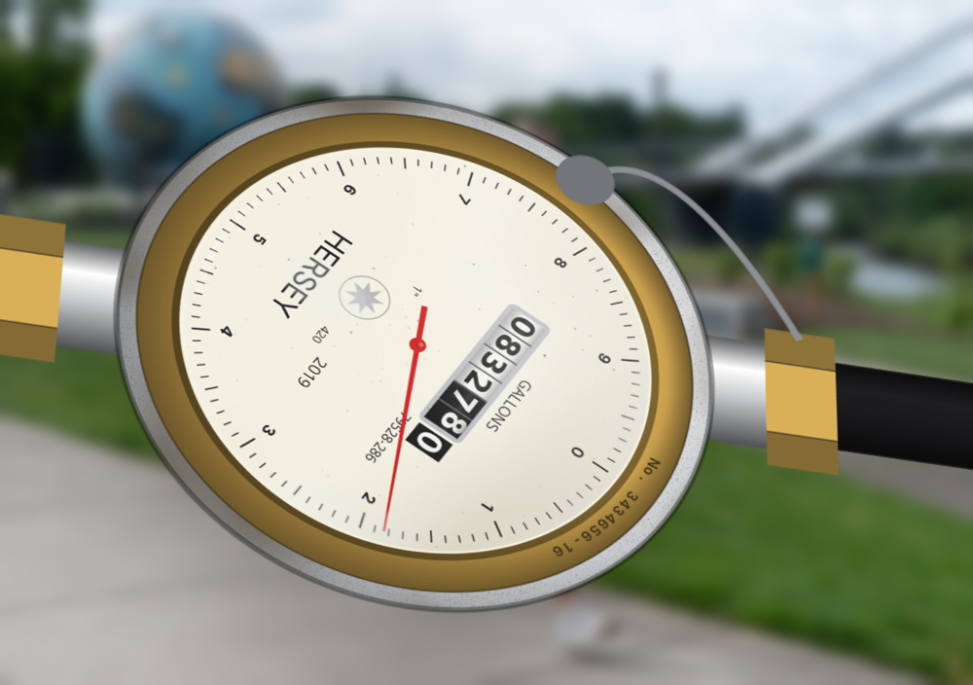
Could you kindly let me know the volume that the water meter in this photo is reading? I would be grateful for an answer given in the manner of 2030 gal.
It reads 832781.8 gal
